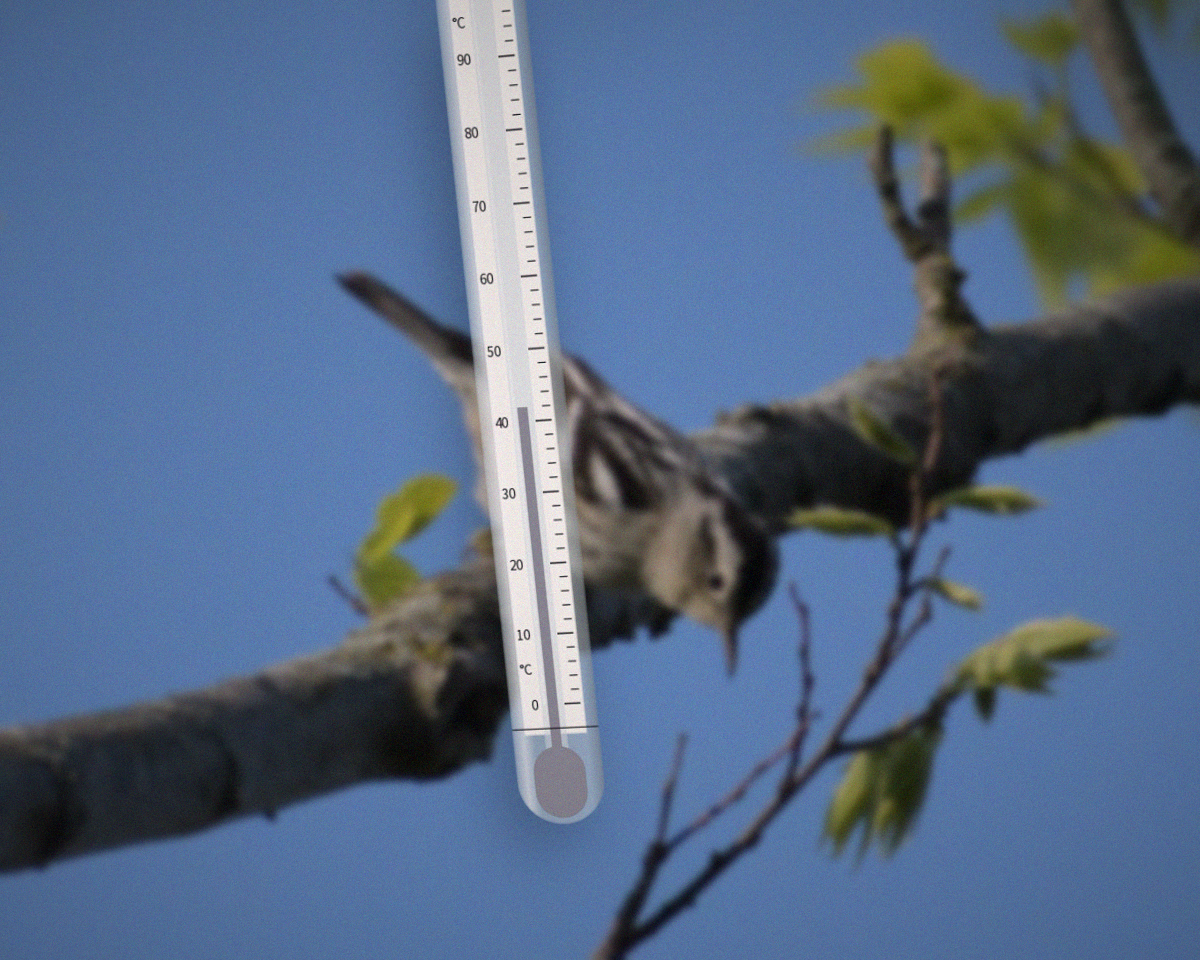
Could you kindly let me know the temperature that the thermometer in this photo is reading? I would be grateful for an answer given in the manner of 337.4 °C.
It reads 42 °C
